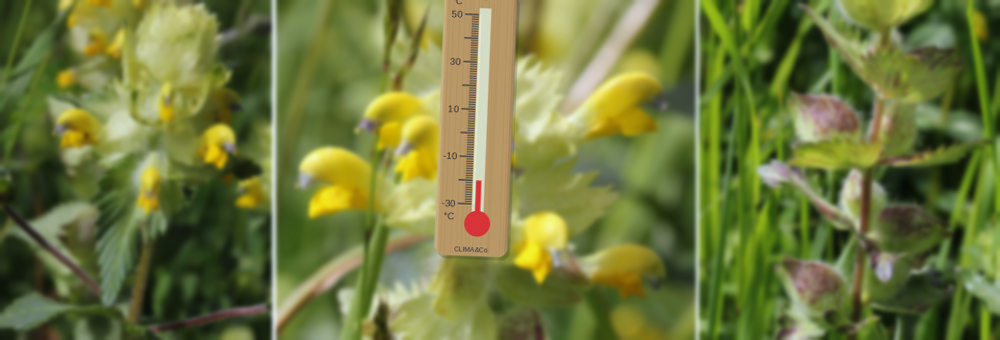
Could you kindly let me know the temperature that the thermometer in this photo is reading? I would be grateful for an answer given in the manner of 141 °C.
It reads -20 °C
